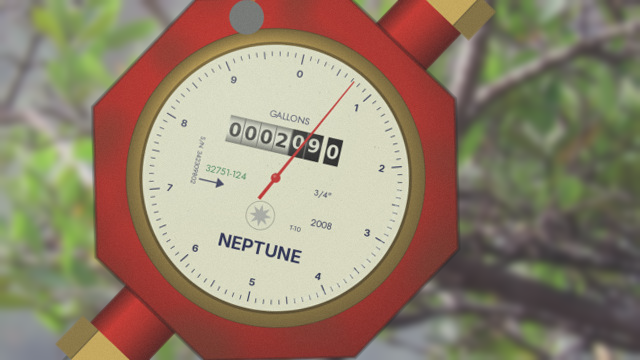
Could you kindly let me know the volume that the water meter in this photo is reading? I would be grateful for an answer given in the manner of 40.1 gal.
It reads 2090.7 gal
